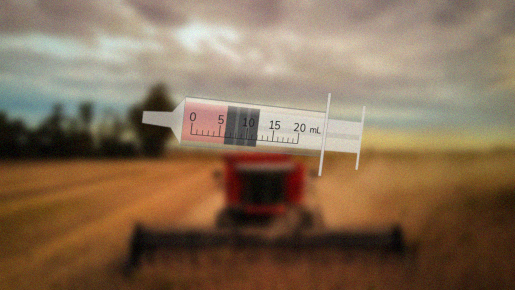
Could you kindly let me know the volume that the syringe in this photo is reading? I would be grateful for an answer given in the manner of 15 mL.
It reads 6 mL
